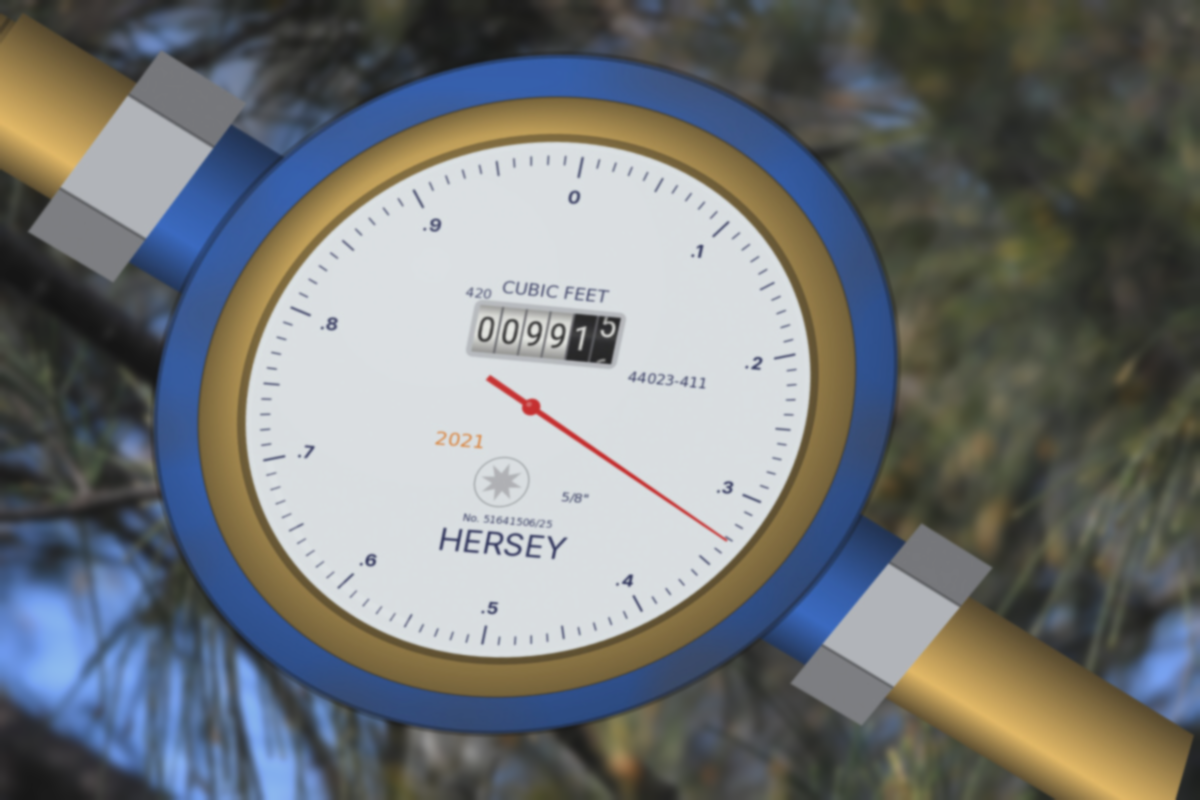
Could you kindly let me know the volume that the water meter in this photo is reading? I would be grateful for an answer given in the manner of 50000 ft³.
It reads 9915.33 ft³
